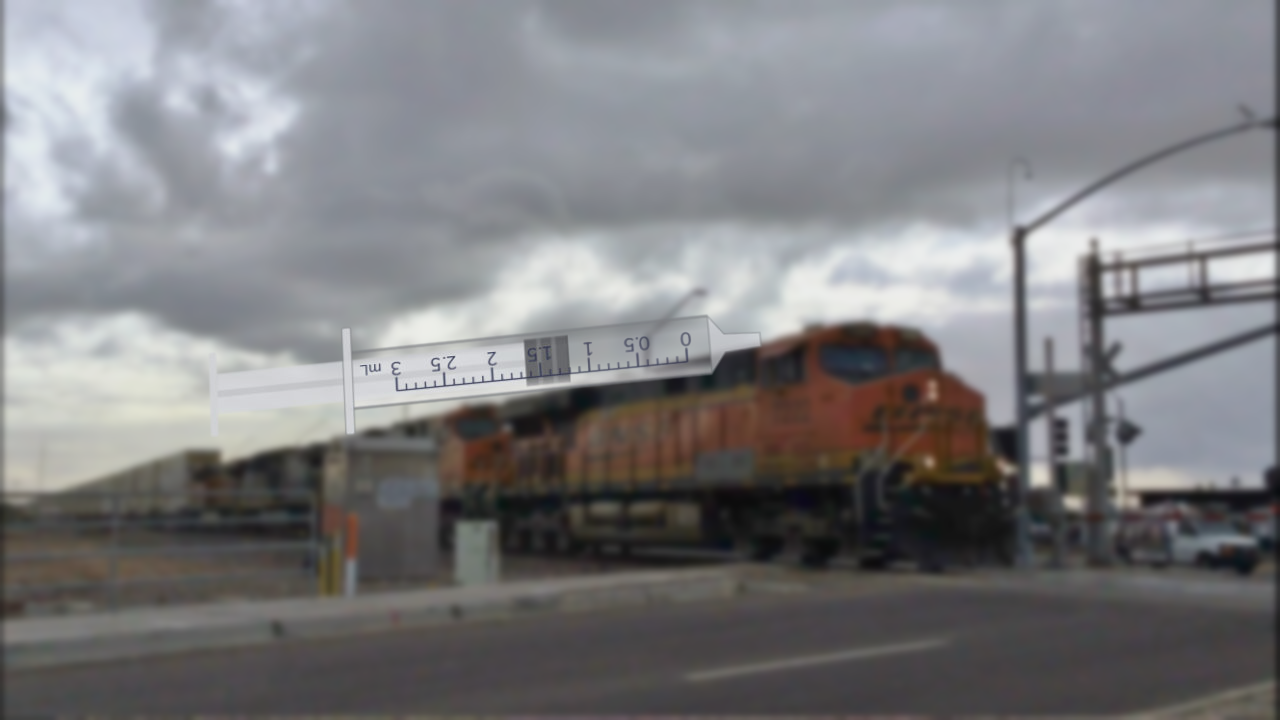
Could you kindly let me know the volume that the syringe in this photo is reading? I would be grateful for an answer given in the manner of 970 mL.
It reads 1.2 mL
